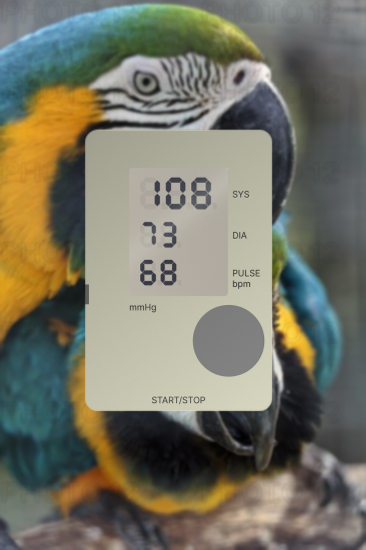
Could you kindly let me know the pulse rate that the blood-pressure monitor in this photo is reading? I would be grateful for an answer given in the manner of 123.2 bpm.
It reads 68 bpm
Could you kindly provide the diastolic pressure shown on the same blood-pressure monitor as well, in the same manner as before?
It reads 73 mmHg
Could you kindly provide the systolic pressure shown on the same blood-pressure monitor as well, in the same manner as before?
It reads 108 mmHg
